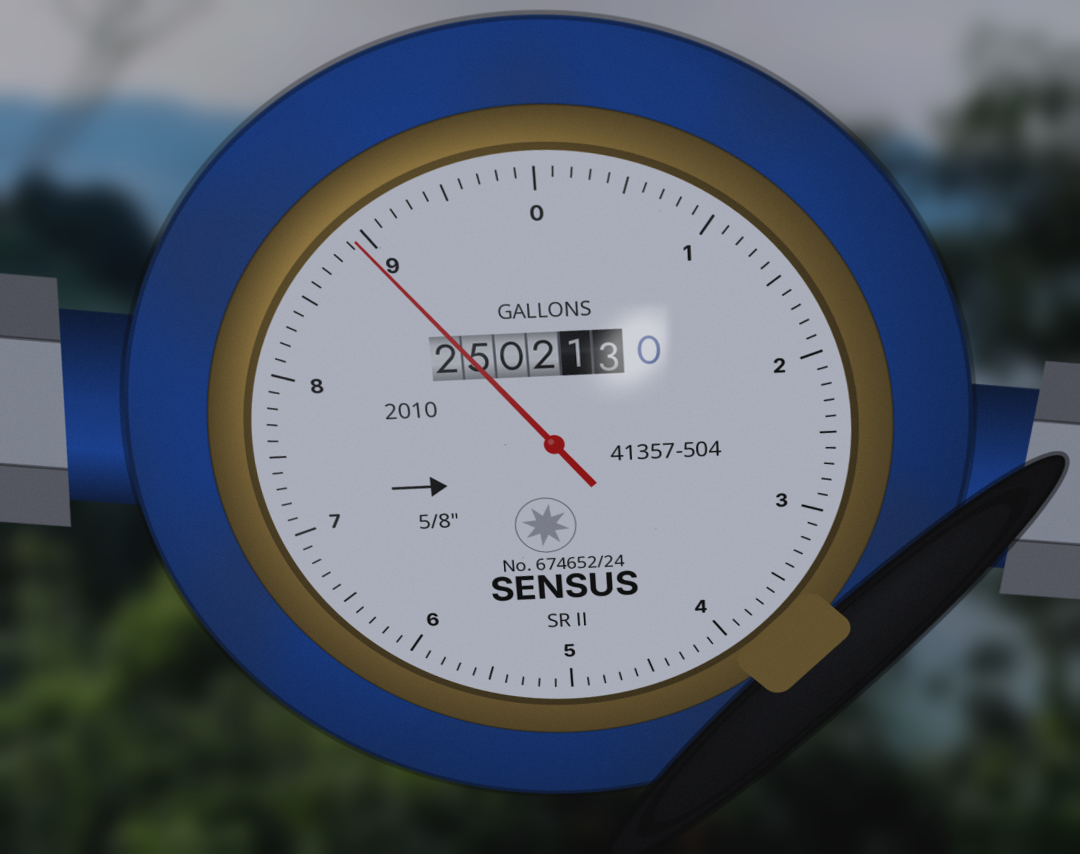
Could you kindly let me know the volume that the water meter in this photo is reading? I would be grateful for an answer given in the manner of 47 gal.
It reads 2502128.9 gal
